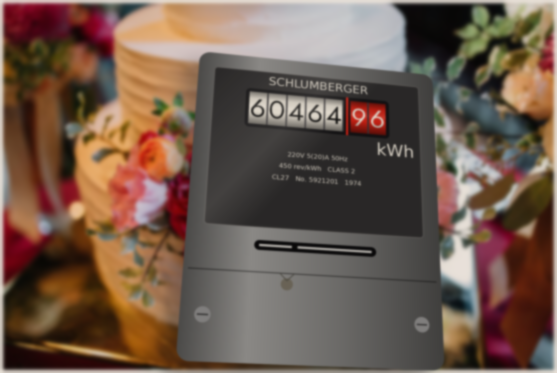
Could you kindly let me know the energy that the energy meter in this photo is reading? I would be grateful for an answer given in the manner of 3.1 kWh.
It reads 60464.96 kWh
